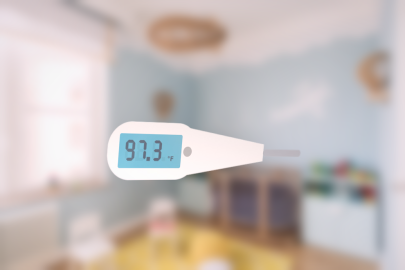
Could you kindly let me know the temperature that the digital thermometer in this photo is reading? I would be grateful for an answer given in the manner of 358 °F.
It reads 97.3 °F
